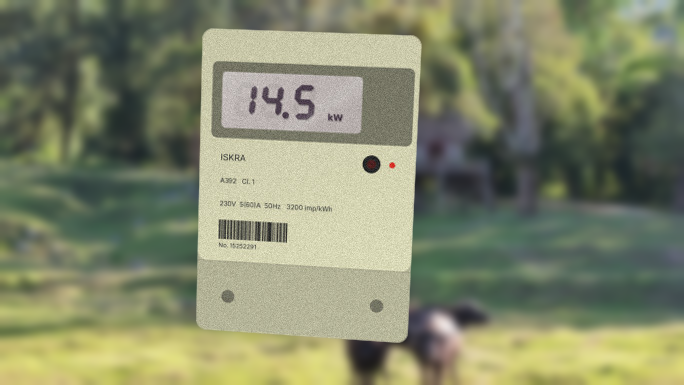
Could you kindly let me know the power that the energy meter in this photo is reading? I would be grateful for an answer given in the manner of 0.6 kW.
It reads 14.5 kW
